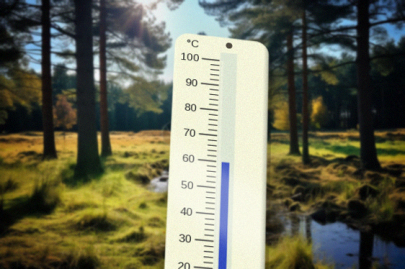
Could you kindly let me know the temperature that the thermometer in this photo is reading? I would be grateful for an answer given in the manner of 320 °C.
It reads 60 °C
